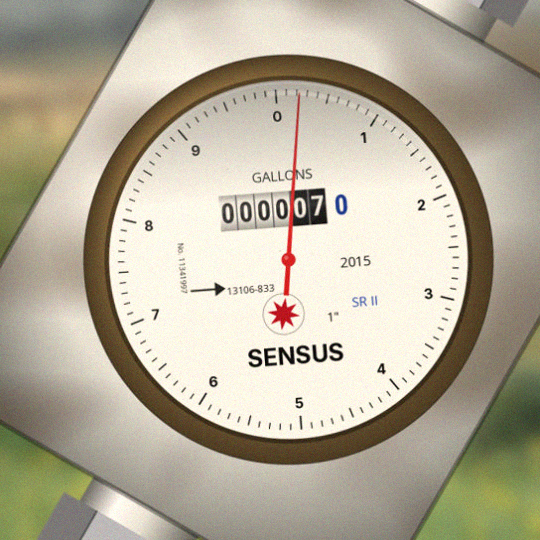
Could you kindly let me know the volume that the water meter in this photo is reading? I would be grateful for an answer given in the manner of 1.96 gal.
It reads 70.2 gal
